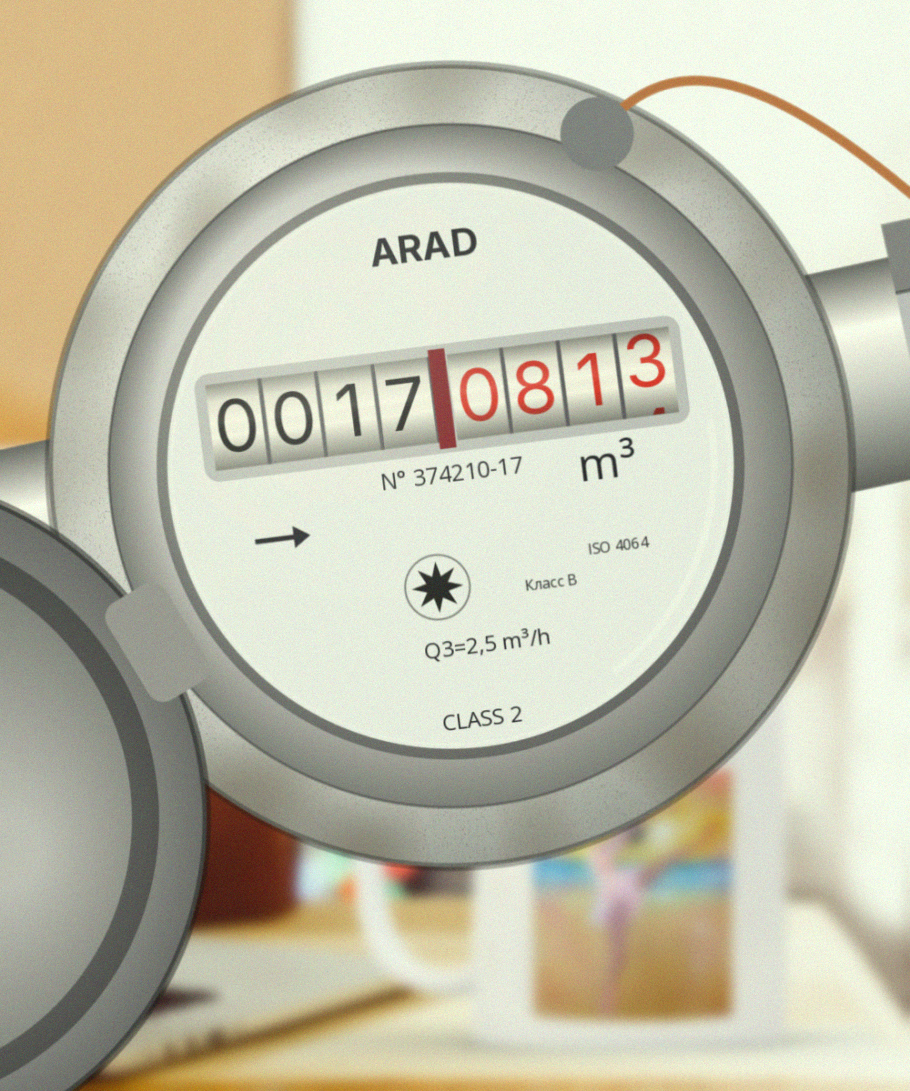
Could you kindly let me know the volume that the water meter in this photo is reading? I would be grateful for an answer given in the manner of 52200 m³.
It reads 17.0813 m³
